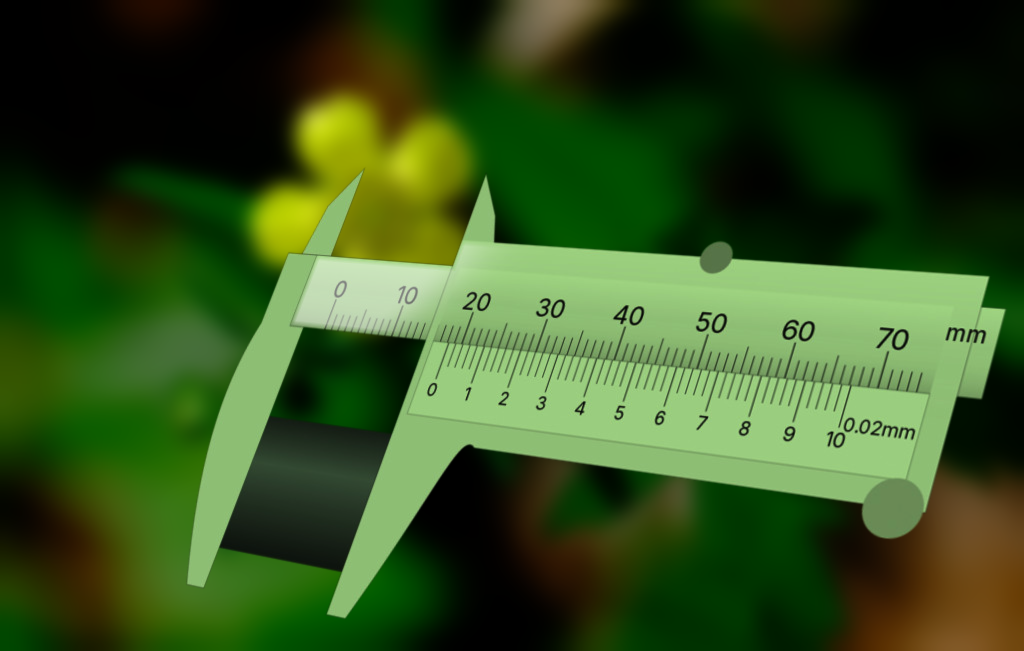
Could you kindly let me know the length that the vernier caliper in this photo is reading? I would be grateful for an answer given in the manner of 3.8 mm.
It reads 18.2 mm
